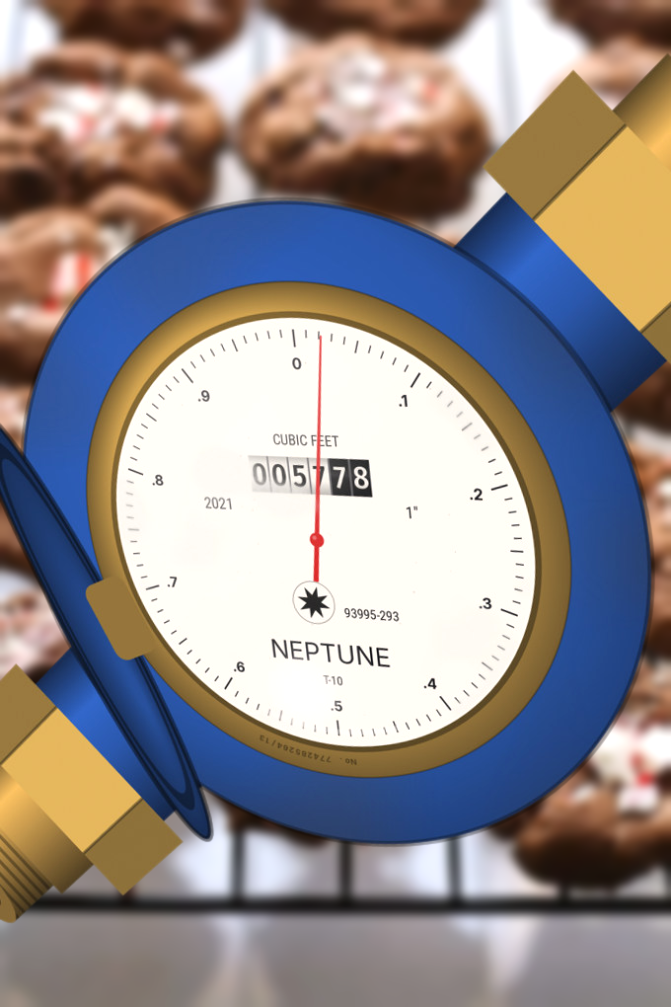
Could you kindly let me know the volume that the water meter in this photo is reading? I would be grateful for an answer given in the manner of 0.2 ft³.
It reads 5778.02 ft³
